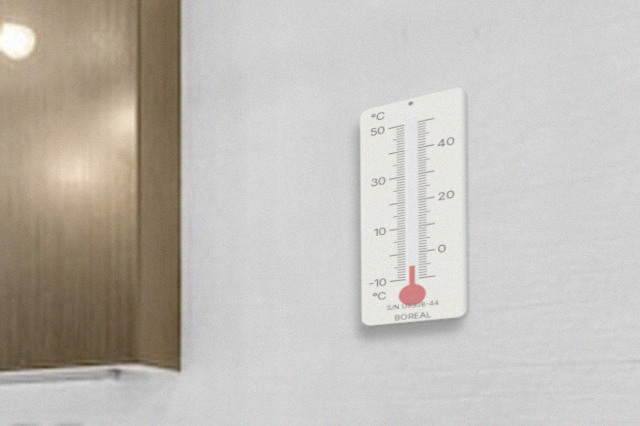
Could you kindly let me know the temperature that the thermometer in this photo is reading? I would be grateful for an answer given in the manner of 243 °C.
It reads -5 °C
